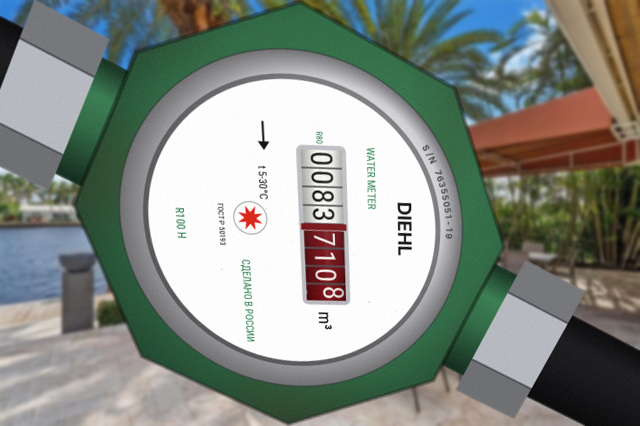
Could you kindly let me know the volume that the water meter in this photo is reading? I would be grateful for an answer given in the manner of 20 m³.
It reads 83.7108 m³
